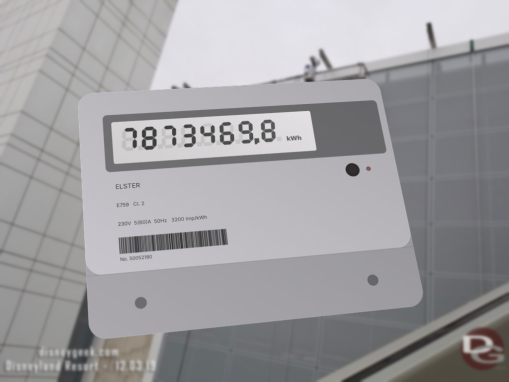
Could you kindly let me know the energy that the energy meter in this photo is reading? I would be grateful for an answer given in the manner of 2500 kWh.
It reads 7873469.8 kWh
